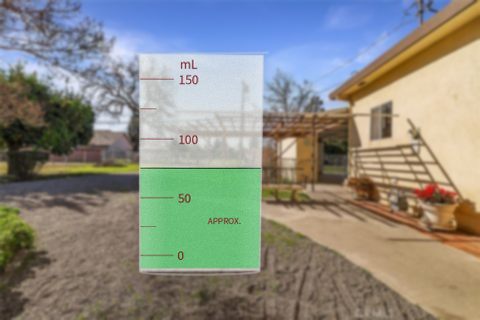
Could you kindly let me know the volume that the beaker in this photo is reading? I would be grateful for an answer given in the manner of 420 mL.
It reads 75 mL
